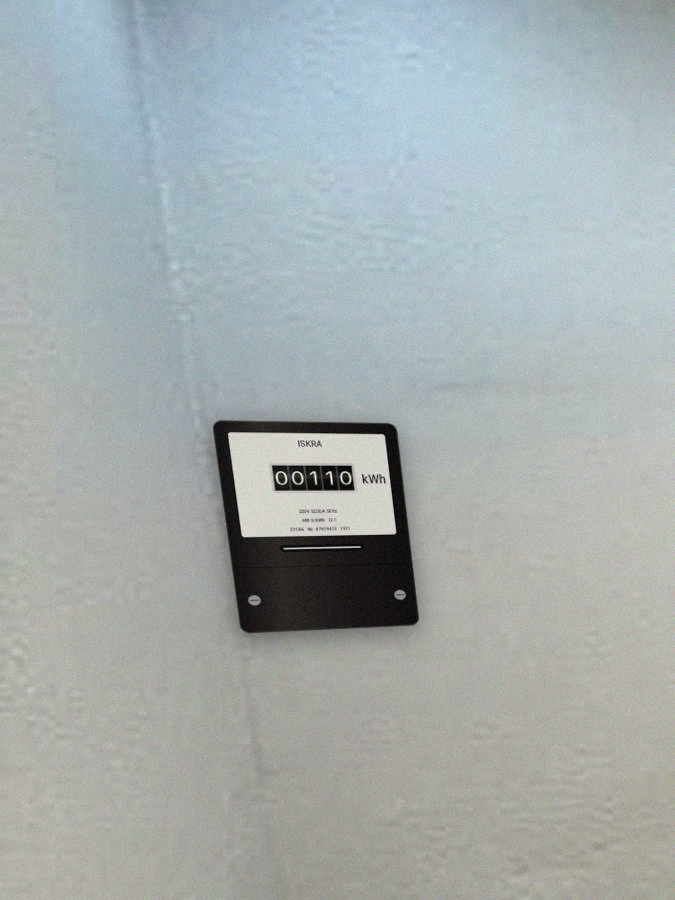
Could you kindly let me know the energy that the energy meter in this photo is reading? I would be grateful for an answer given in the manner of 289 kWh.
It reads 110 kWh
